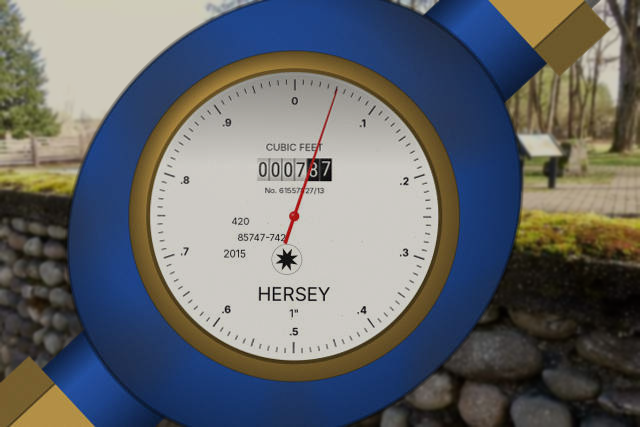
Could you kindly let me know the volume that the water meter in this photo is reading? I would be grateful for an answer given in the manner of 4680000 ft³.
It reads 787.05 ft³
